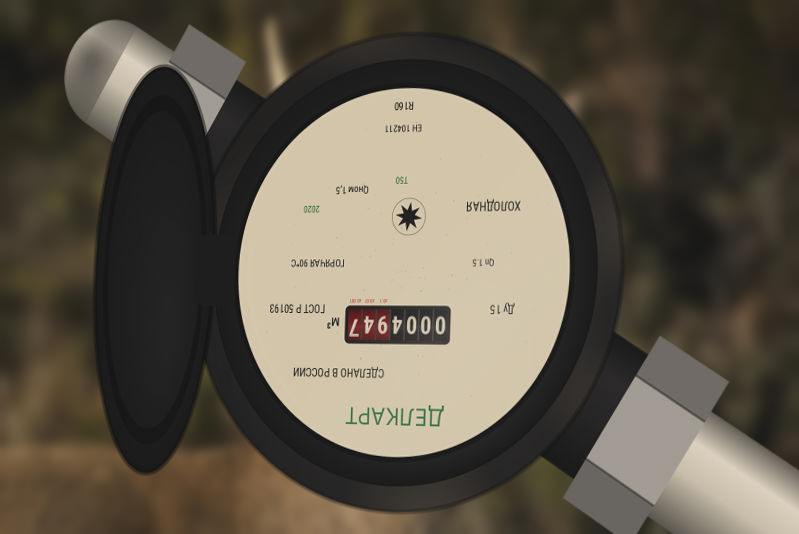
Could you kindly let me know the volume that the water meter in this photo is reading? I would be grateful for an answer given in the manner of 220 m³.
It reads 4.947 m³
